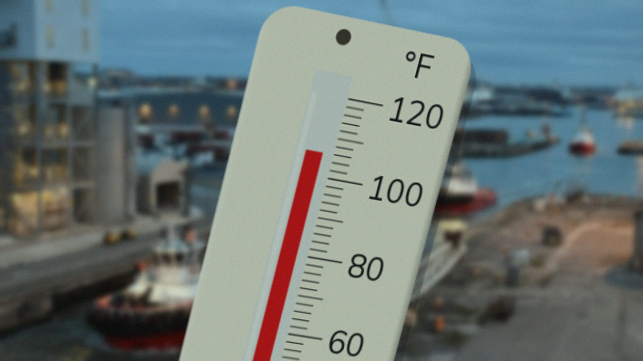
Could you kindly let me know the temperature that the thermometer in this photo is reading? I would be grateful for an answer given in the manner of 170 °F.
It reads 106 °F
